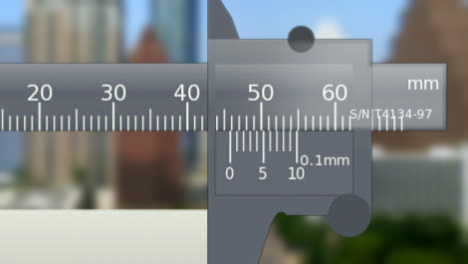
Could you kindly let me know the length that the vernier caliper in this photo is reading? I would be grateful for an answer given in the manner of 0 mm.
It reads 45.8 mm
